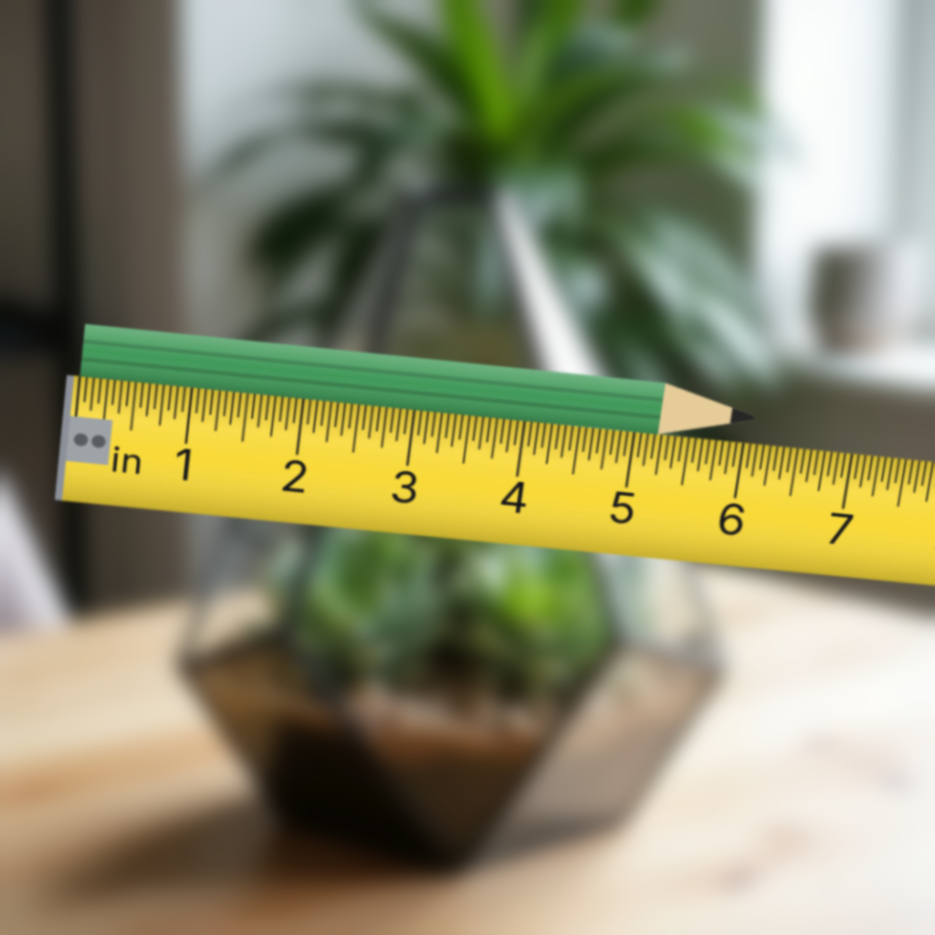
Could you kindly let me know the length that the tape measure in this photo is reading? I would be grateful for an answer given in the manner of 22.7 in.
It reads 6.0625 in
